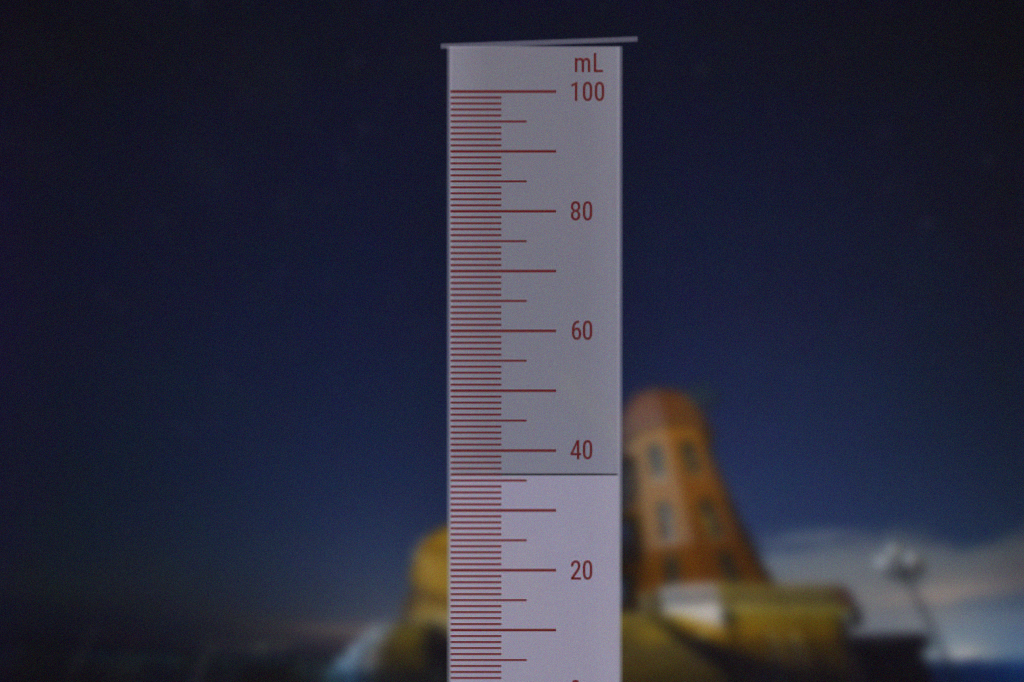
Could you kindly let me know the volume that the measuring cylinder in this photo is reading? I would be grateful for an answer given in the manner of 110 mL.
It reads 36 mL
